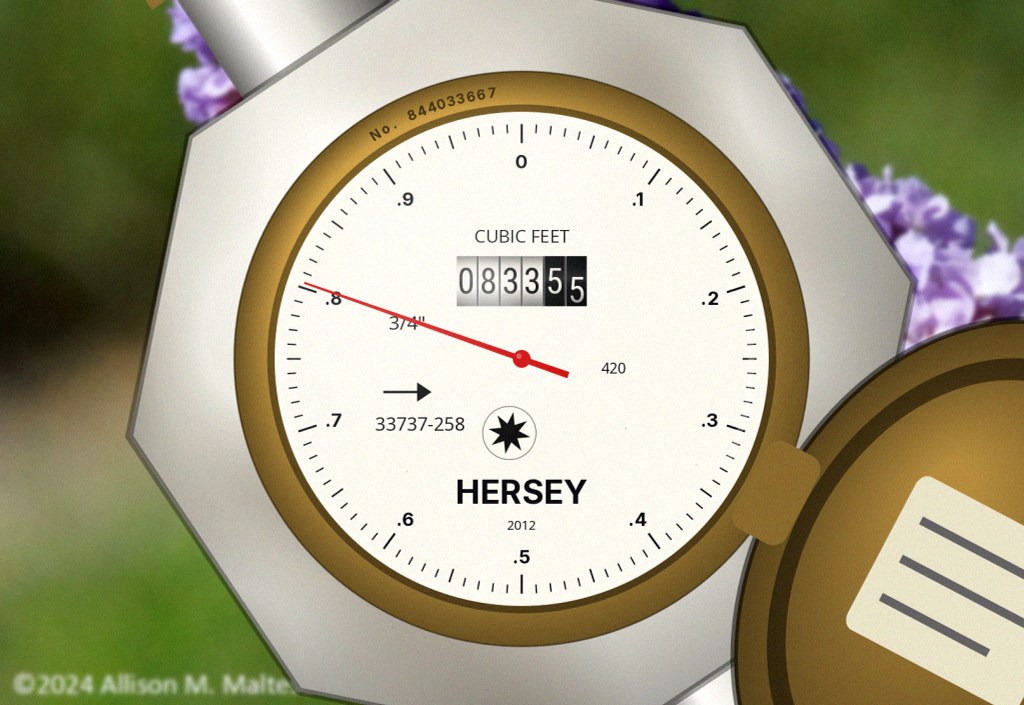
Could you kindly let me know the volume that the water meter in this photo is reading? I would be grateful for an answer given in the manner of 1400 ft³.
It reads 83354.80 ft³
